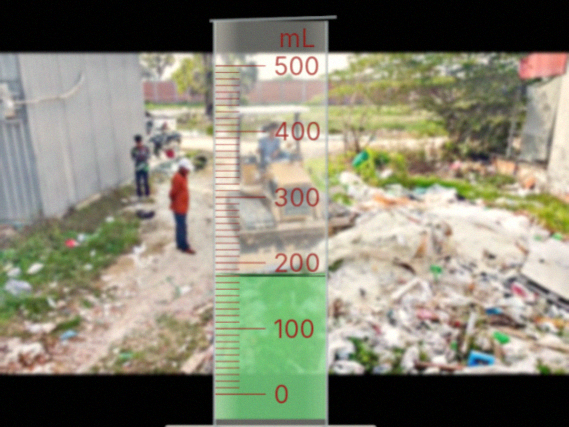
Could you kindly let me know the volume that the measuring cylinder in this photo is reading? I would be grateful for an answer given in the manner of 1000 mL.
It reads 180 mL
